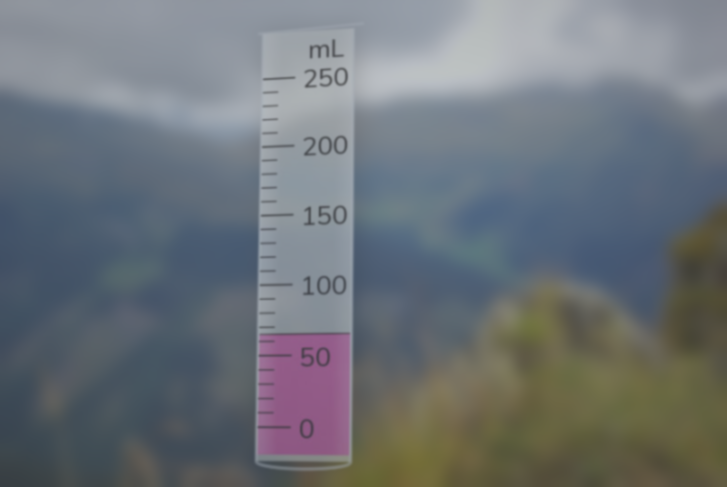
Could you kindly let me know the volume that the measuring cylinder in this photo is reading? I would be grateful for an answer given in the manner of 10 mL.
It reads 65 mL
